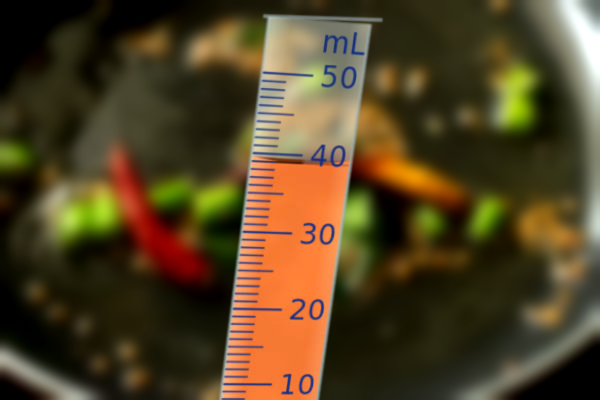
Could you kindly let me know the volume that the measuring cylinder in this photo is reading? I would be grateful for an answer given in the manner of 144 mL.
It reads 39 mL
